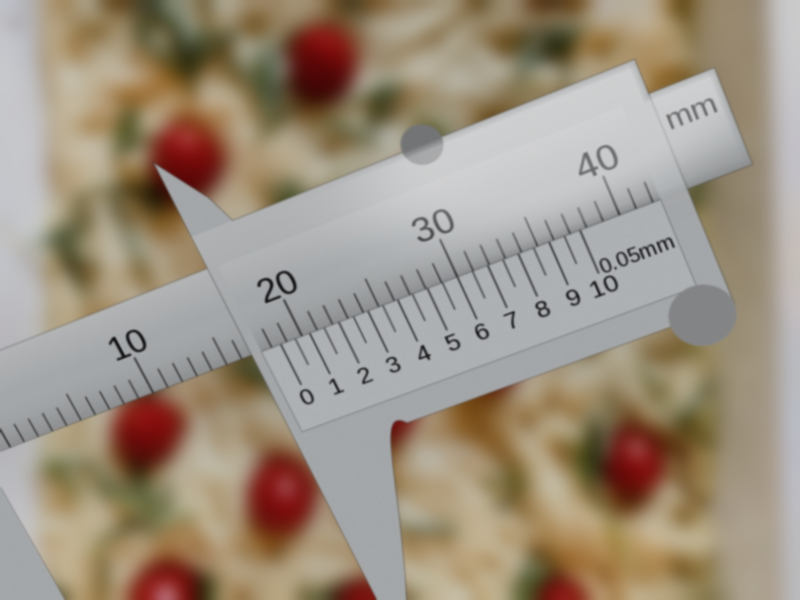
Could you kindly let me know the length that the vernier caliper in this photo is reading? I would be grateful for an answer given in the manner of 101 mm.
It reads 18.6 mm
